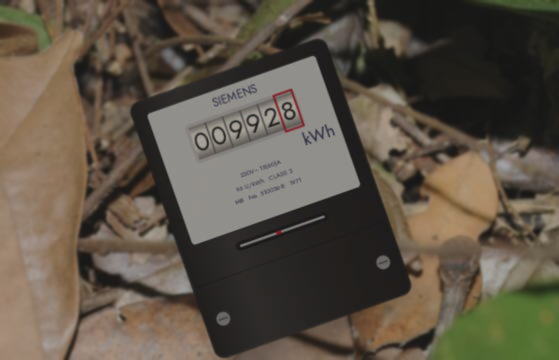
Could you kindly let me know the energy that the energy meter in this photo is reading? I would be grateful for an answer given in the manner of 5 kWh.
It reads 992.8 kWh
